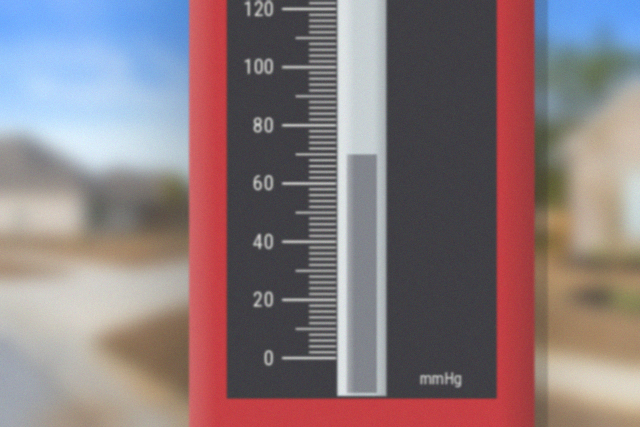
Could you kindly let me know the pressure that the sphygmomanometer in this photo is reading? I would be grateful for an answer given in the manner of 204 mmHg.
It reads 70 mmHg
